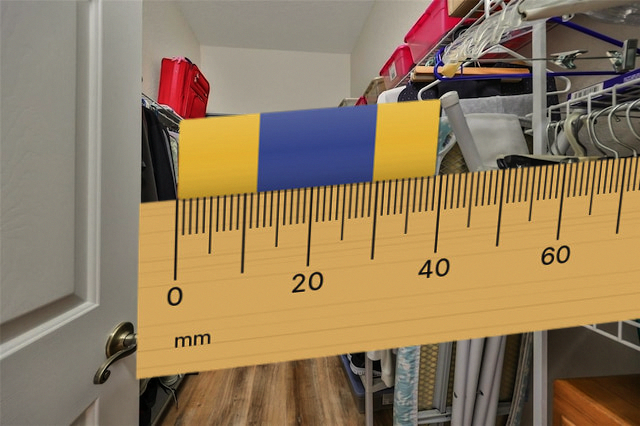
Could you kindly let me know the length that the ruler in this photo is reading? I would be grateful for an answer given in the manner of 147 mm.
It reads 39 mm
